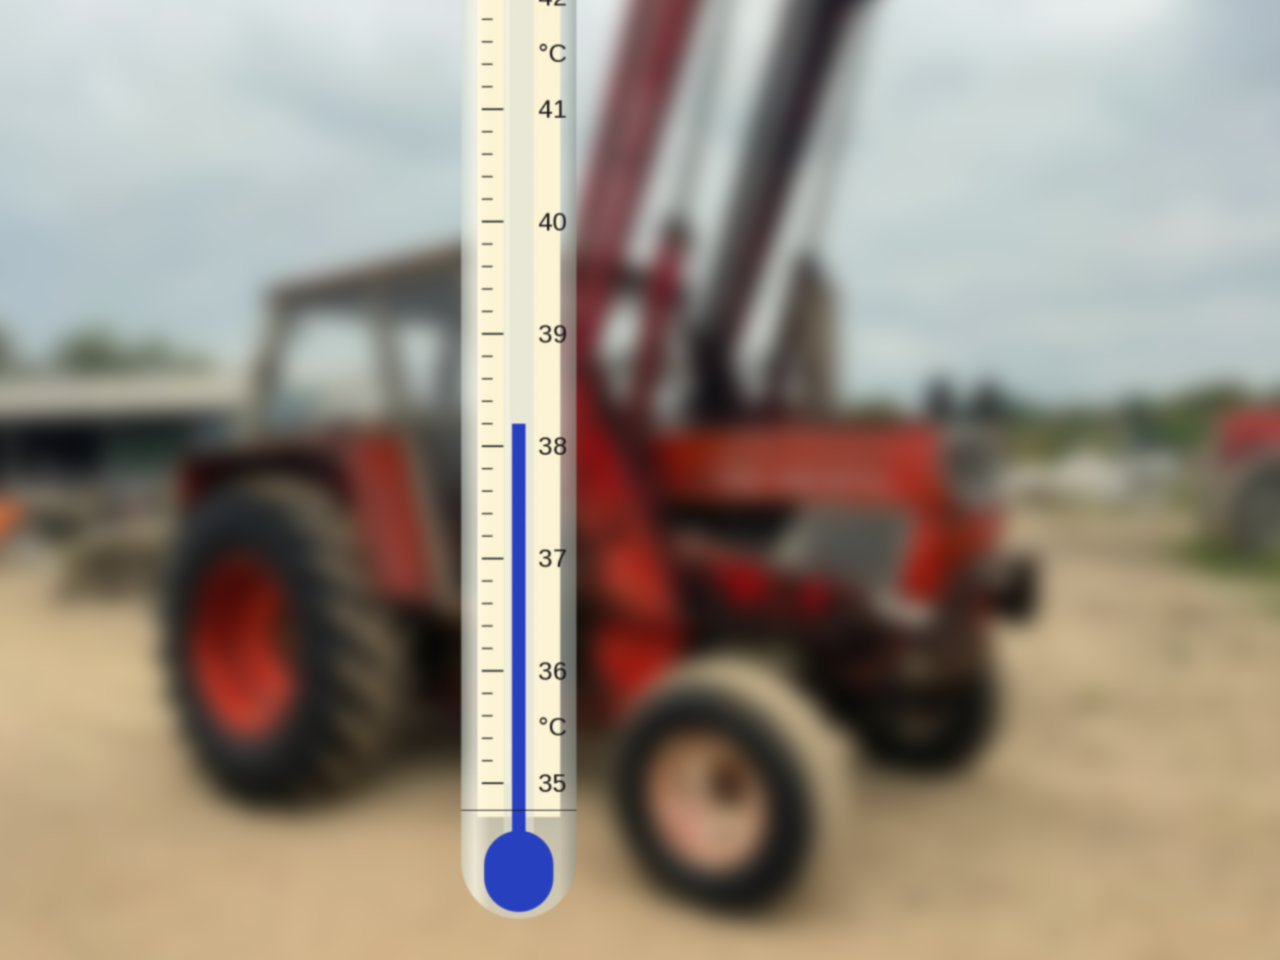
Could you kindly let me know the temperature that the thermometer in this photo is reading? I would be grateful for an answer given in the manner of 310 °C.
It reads 38.2 °C
